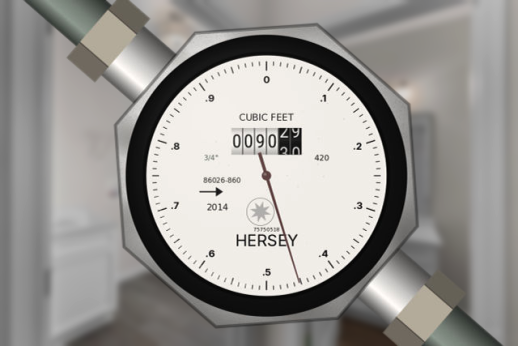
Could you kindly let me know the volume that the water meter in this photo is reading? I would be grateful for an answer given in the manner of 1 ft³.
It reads 9029.45 ft³
